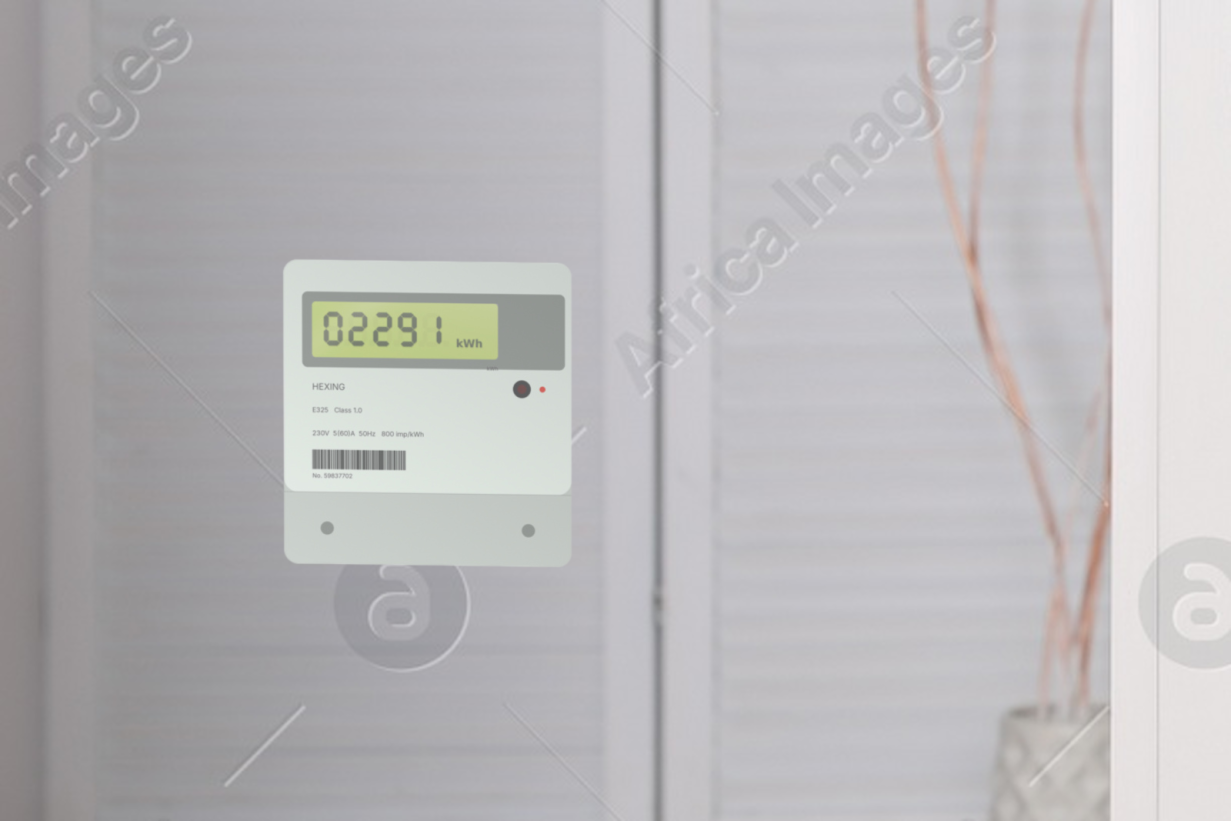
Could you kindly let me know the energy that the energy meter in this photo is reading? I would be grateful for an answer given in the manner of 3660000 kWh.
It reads 2291 kWh
